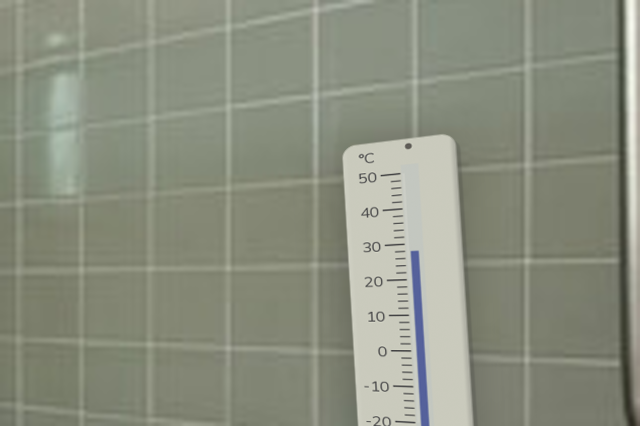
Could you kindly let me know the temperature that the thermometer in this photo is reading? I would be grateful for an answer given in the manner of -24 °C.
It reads 28 °C
